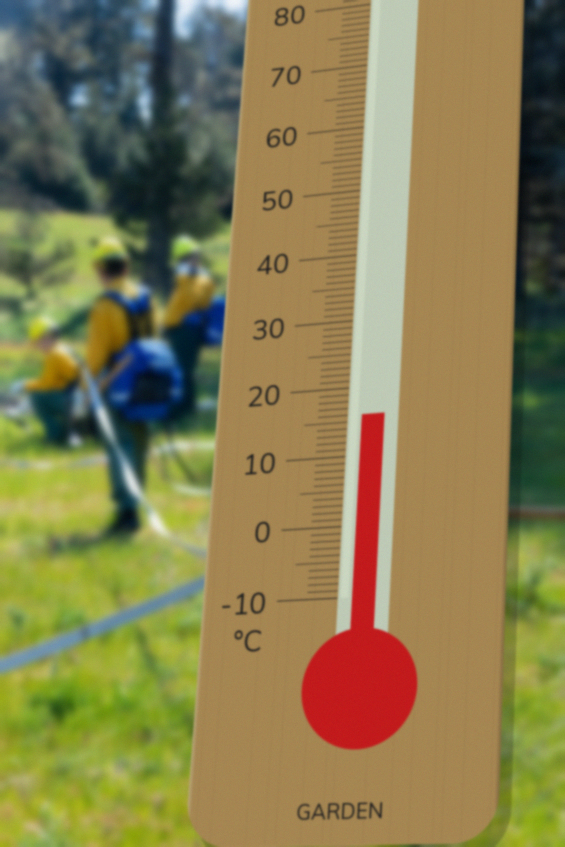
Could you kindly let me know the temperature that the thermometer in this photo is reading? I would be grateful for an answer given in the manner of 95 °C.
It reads 16 °C
